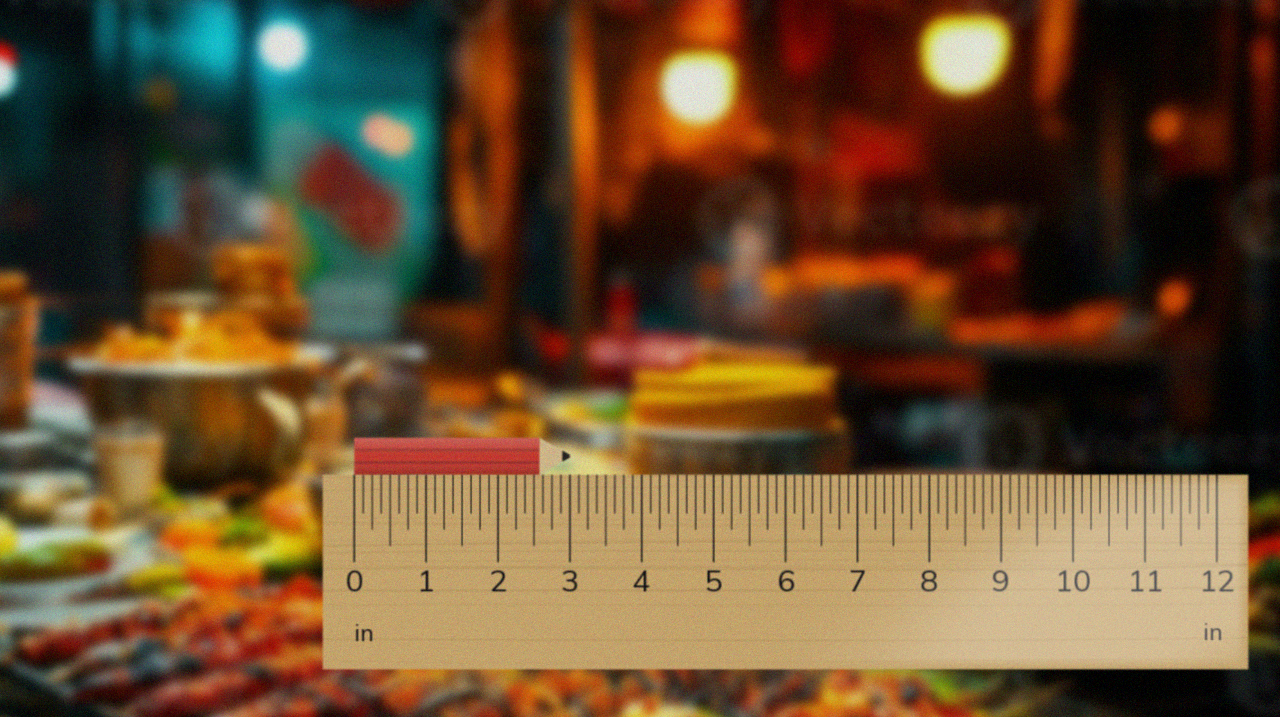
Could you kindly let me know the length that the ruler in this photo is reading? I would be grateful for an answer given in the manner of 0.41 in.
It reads 3 in
